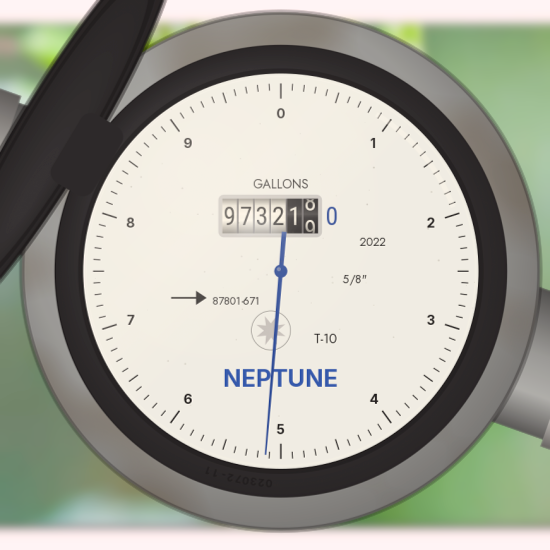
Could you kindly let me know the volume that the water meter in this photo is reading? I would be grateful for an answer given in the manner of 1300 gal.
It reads 9732185.1 gal
